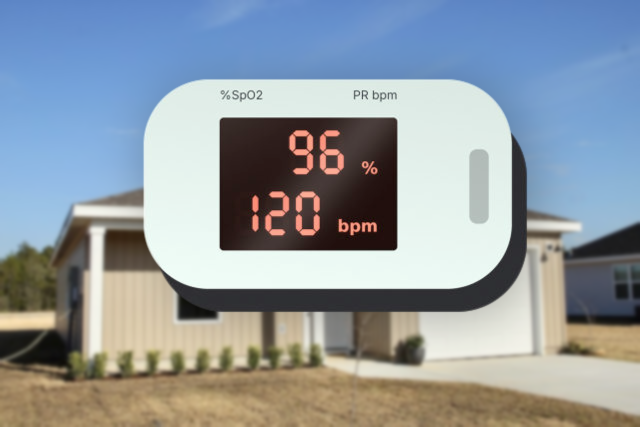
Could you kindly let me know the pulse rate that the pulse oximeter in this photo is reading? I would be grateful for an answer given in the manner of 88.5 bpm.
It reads 120 bpm
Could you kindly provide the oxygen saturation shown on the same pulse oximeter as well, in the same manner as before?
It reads 96 %
